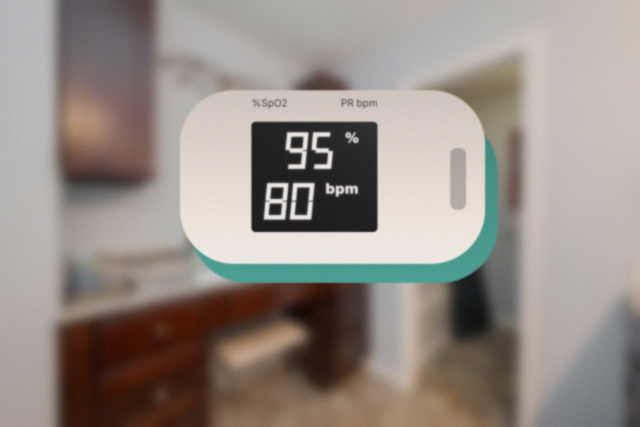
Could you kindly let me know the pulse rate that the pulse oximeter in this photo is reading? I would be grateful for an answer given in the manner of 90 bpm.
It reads 80 bpm
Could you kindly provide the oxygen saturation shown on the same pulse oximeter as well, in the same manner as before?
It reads 95 %
